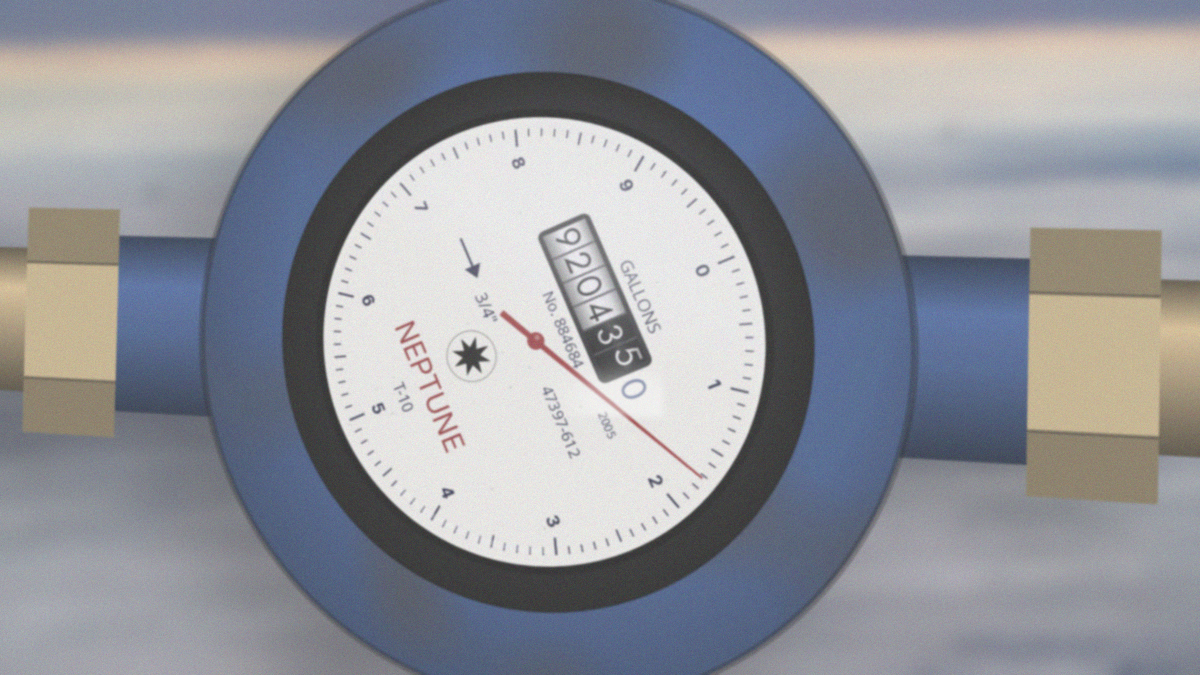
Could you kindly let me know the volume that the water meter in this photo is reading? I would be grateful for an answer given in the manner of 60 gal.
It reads 9204351.7 gal
